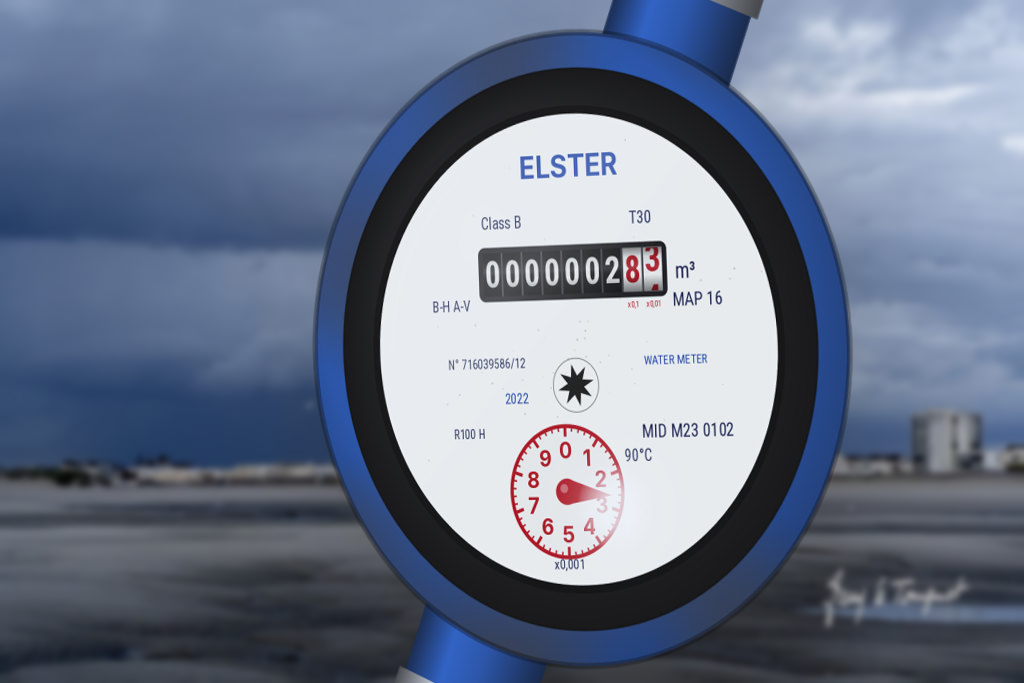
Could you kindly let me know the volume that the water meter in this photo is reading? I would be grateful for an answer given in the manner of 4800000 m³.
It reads 2.832 m³
